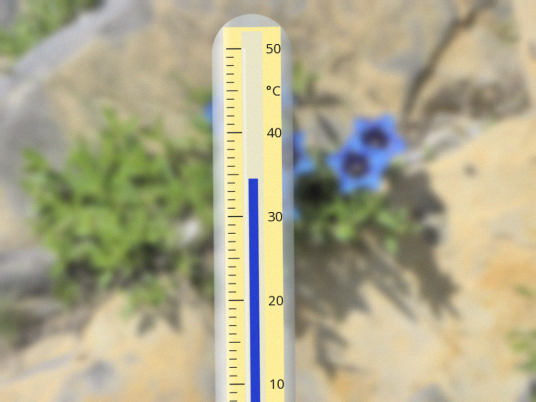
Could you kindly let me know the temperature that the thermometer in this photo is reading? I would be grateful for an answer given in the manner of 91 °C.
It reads 34.5 °C
